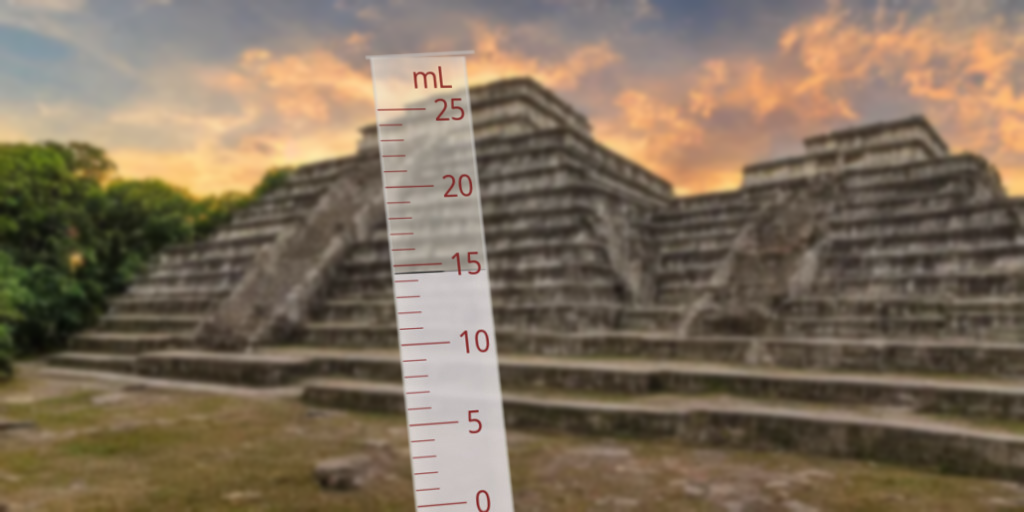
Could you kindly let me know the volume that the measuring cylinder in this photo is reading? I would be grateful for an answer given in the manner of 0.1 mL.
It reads 14.5 mL
